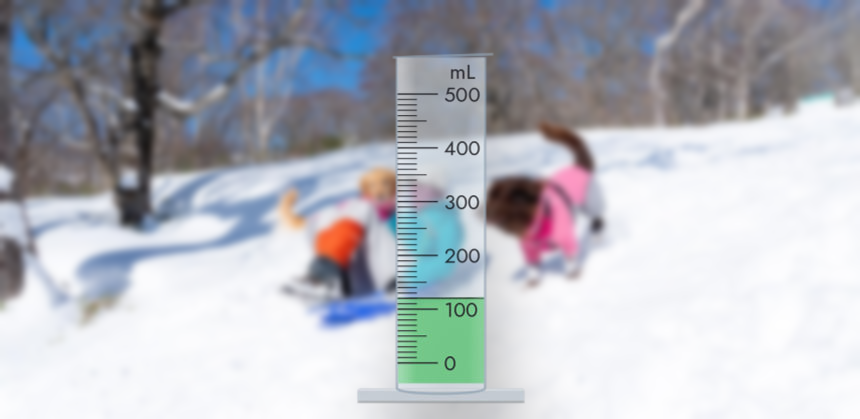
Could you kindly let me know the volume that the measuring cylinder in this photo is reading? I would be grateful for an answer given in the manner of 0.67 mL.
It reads 120 mL
